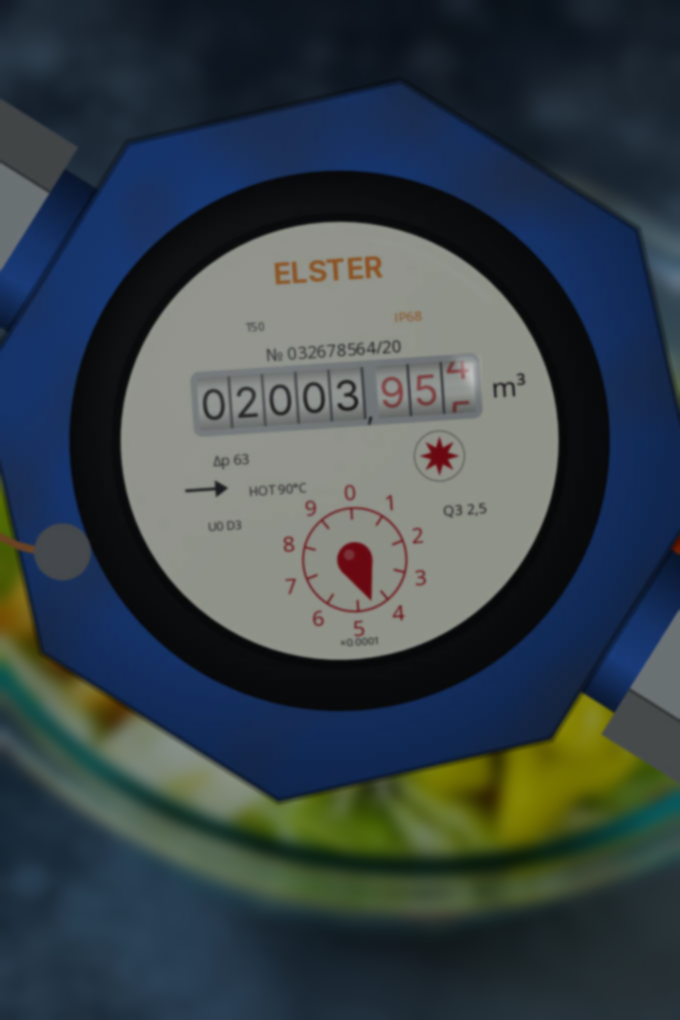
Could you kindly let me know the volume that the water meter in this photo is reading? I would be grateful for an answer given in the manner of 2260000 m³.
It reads 2003.9544 m³
